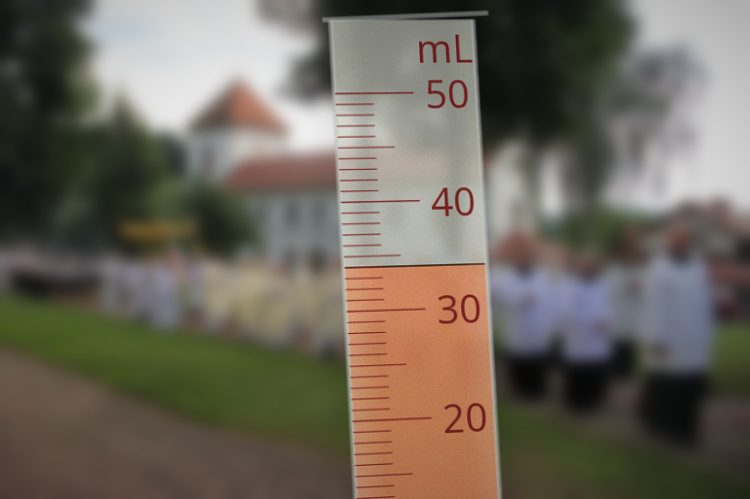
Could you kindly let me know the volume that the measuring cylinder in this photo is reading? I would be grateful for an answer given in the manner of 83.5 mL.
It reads 34 mL
